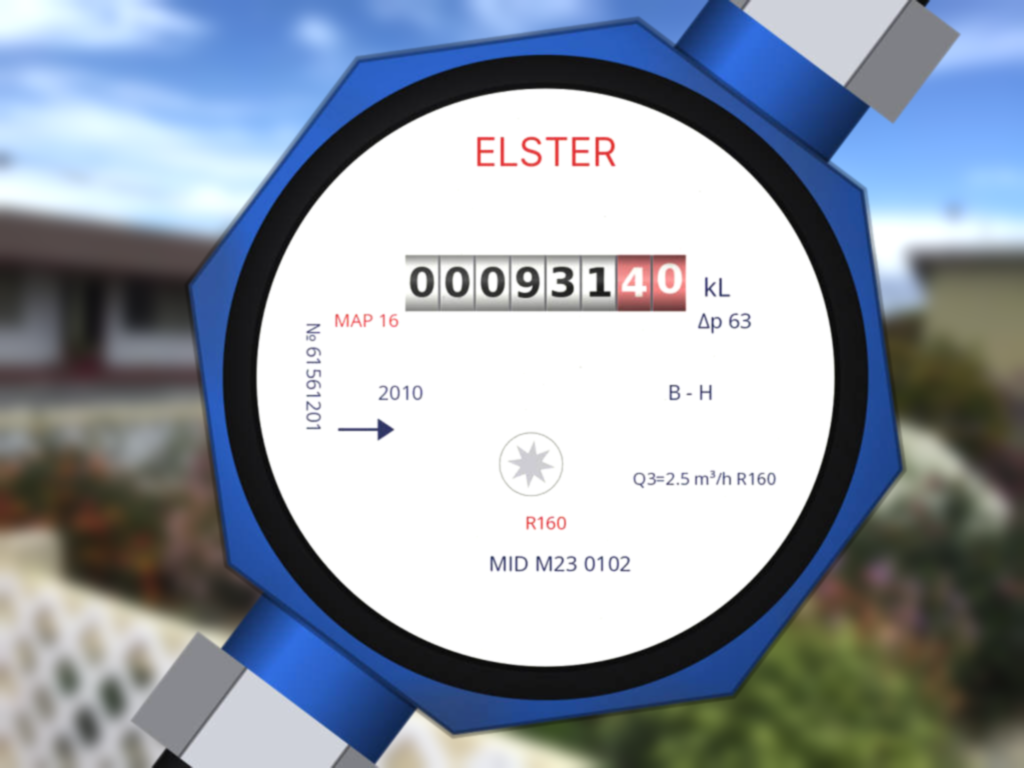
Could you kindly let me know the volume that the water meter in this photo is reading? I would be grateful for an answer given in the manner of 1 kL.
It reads 931.40 kL
